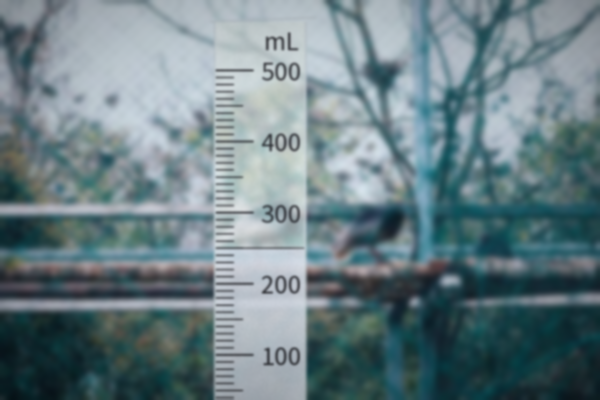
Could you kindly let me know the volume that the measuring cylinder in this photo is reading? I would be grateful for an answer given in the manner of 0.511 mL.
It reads 250 mL
